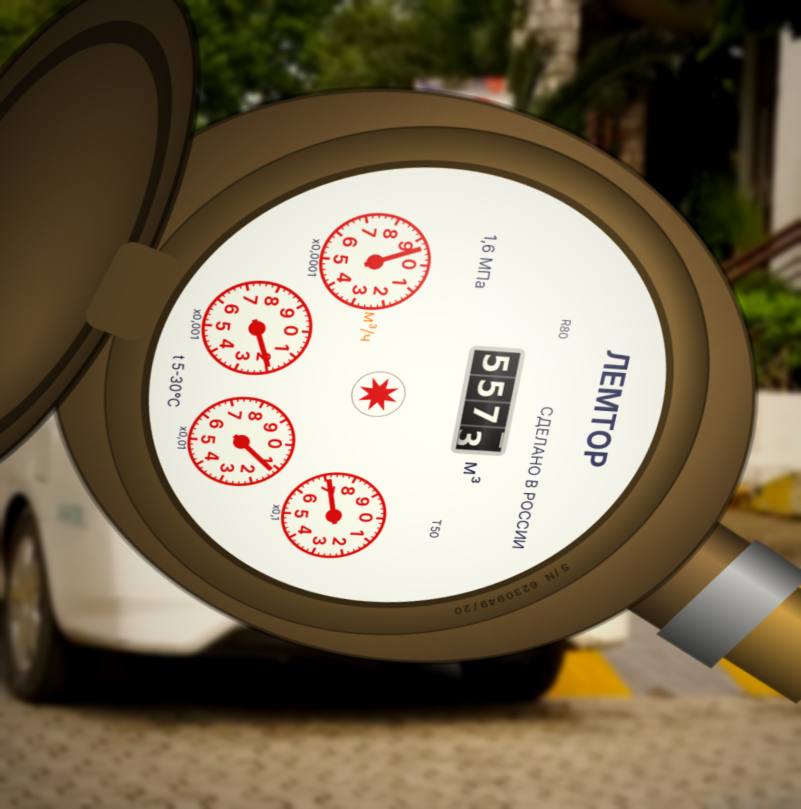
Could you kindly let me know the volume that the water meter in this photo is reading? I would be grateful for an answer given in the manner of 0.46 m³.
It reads 5572.7119 m³
